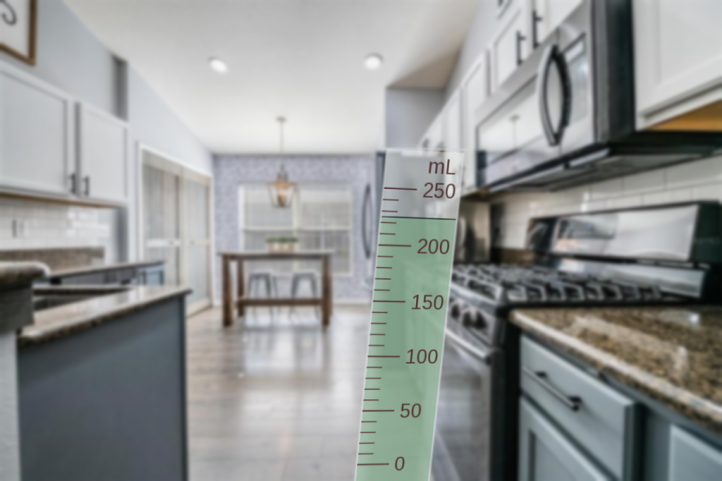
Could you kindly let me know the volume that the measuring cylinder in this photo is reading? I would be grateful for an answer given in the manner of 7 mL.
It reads 225 mL
